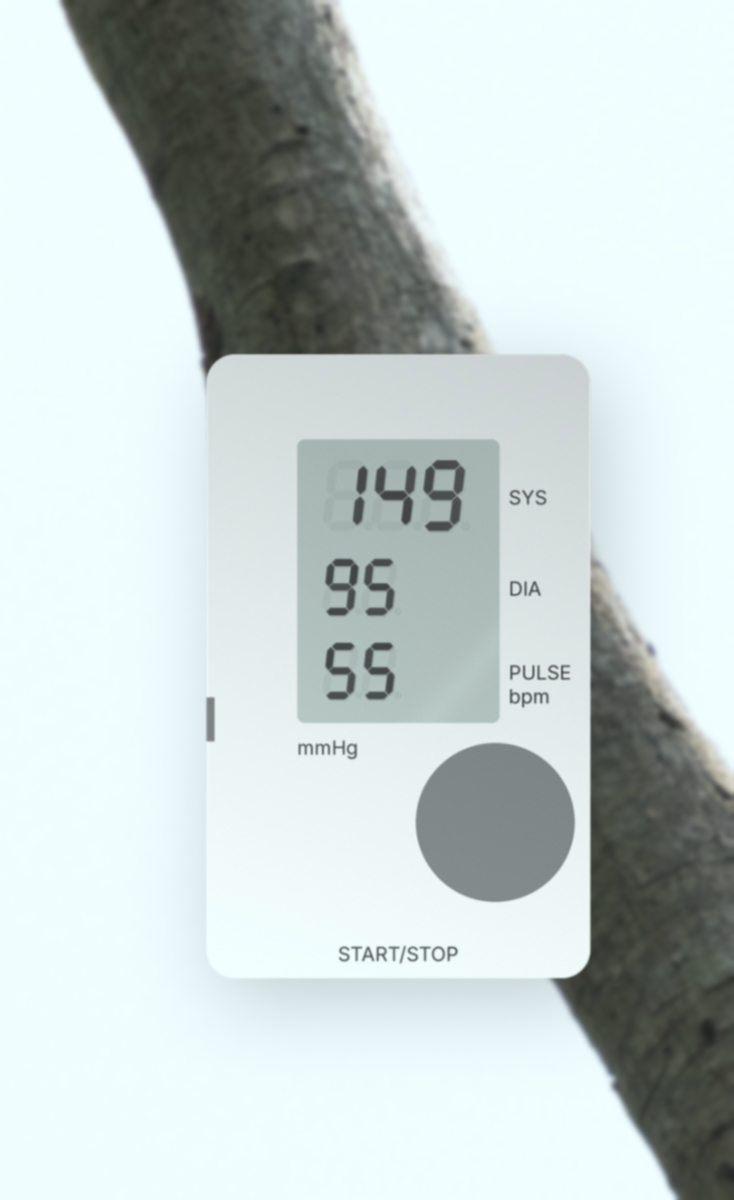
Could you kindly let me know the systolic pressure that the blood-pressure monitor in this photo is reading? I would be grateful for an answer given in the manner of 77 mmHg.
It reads 149 mmHg
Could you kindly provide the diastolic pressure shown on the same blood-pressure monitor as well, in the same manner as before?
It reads 95 mmHg
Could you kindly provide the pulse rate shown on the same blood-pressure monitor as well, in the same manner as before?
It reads 55 bpm
